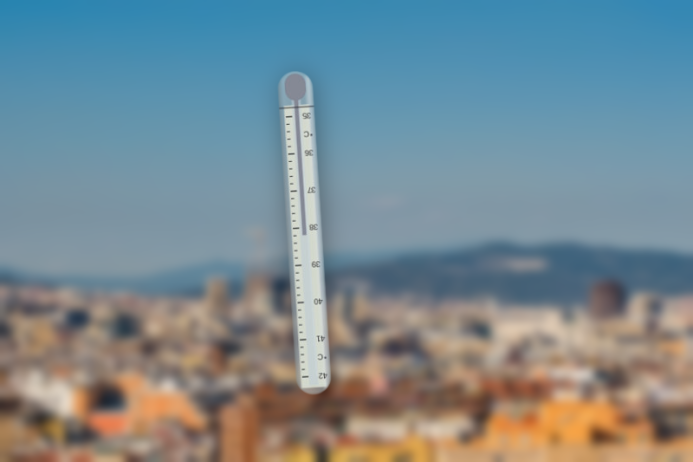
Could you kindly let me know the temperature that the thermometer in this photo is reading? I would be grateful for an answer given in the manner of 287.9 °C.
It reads 38.2 °C
